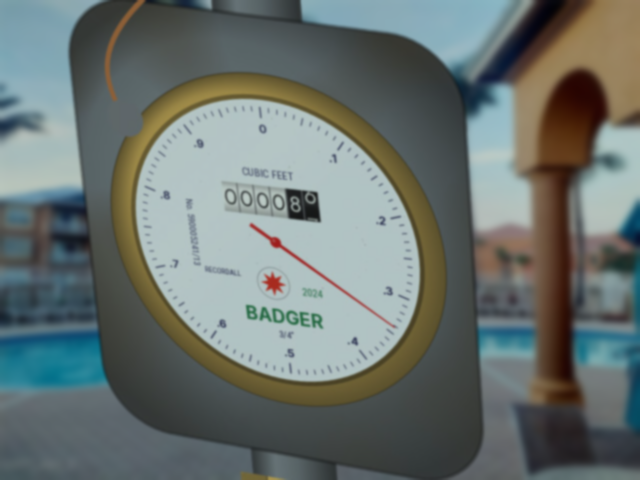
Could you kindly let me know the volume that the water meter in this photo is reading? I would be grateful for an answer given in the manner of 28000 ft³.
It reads 86.34 ft³
